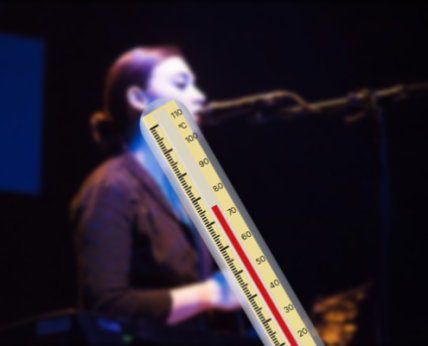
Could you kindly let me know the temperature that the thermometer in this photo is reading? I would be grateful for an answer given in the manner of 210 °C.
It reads 75 °C
